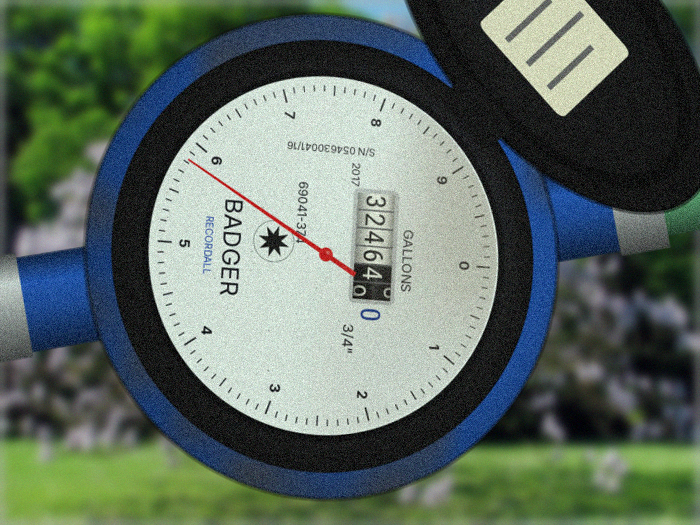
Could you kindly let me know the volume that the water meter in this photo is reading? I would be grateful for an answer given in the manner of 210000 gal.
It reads 3246485.8 gal
